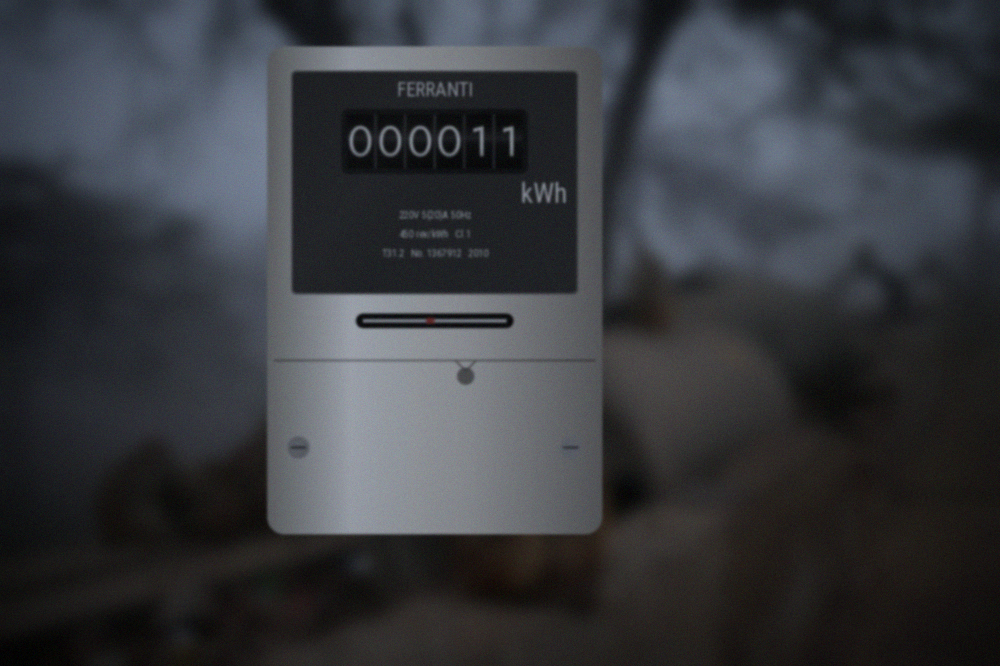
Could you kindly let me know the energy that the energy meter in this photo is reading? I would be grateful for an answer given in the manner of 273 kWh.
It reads 11 kWh
